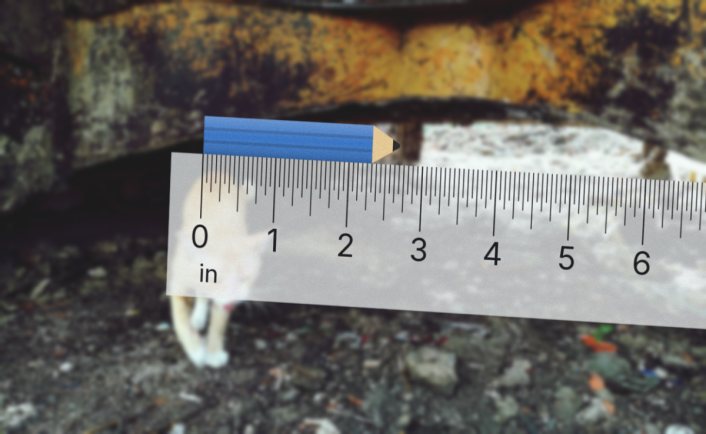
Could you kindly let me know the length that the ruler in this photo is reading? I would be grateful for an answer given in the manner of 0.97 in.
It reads 2.6875 in
